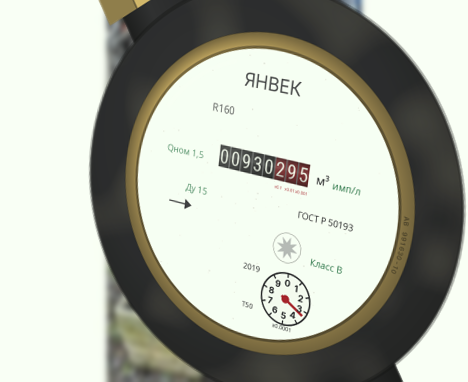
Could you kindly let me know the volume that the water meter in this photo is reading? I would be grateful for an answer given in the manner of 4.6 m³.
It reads 930.2953 m³
